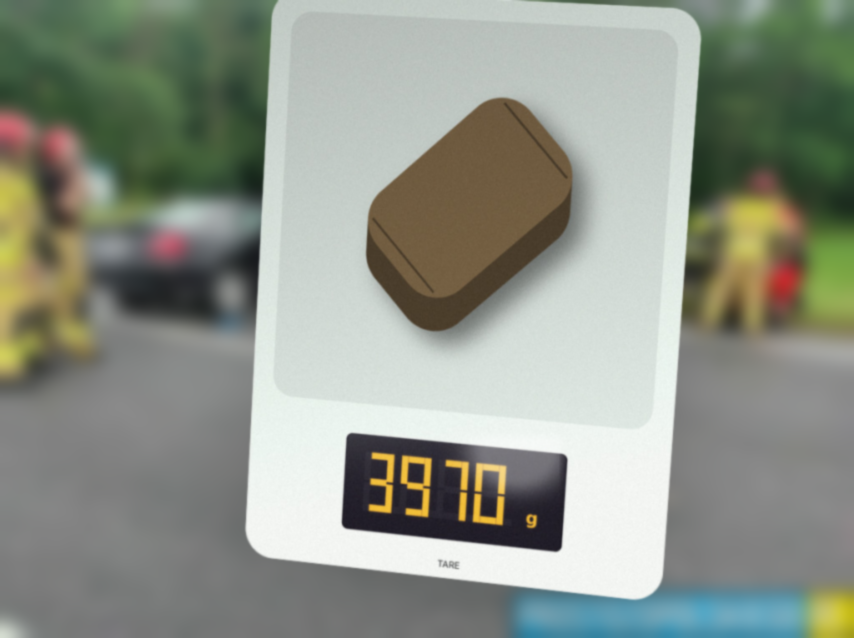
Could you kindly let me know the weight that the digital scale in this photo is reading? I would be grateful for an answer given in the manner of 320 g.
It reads 3970 g
